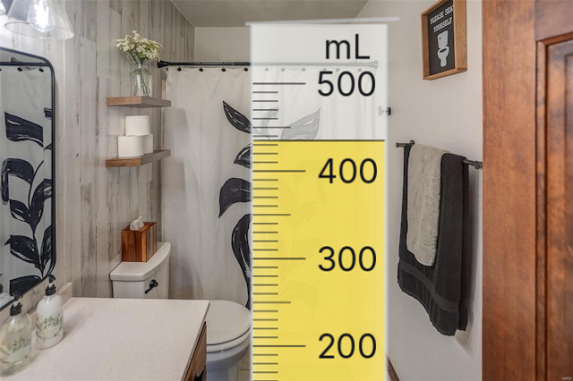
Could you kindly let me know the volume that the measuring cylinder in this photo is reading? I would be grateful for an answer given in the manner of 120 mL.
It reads 435 mL
